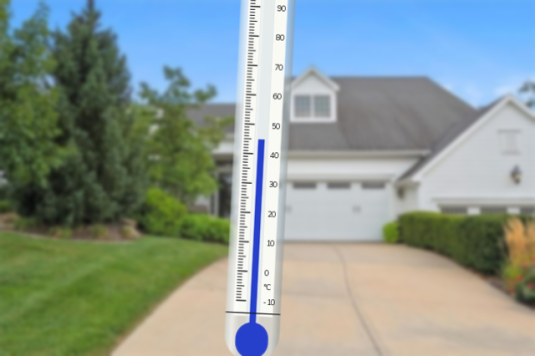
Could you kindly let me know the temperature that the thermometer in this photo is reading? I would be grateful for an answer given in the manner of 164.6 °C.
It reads 45 °C
